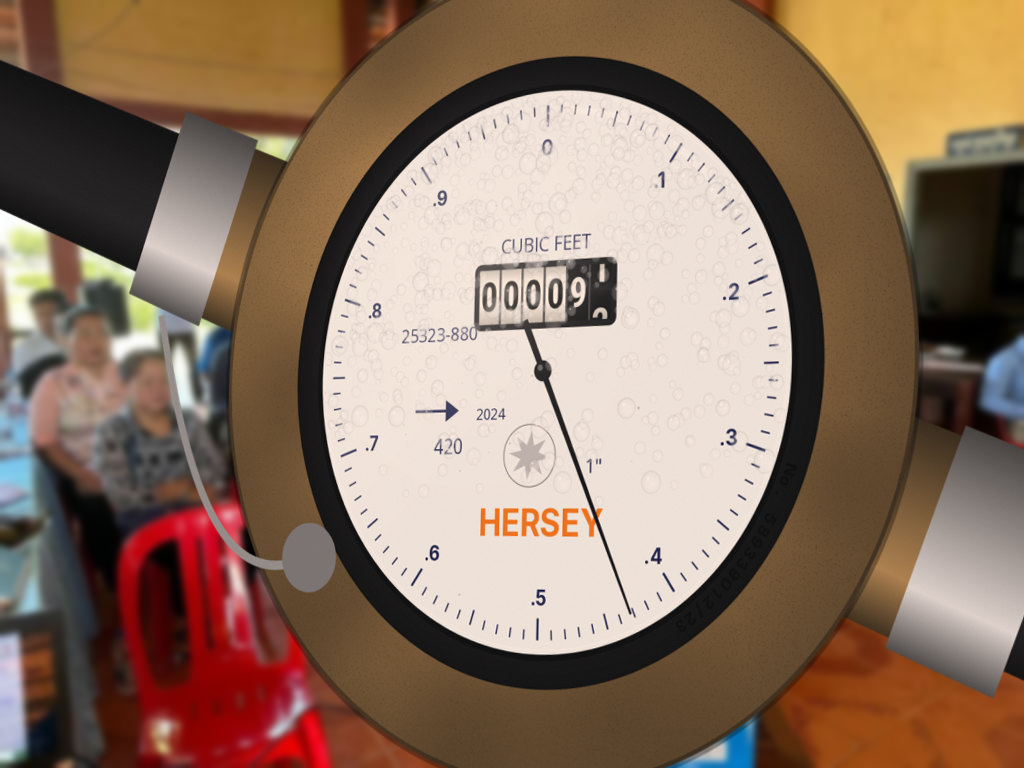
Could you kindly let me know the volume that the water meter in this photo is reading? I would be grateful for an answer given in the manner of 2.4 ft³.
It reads 91.43 ft³
